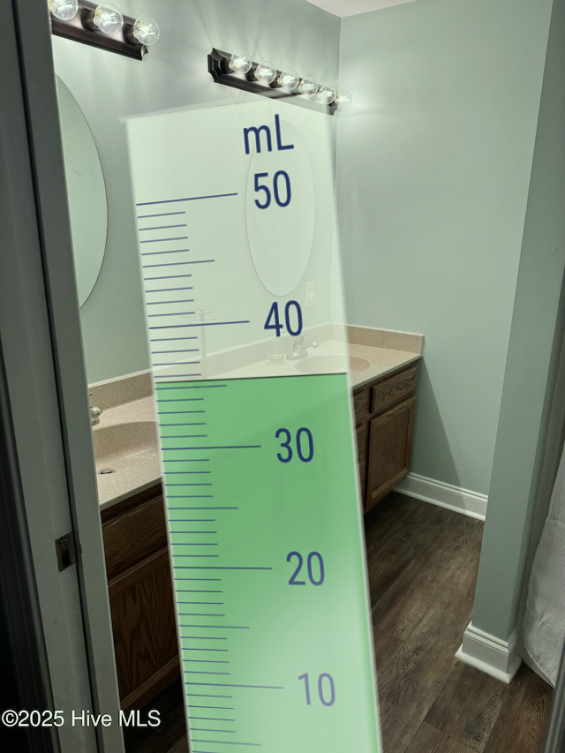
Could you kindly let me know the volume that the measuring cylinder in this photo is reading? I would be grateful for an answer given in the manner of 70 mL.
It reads 35.5 mL
